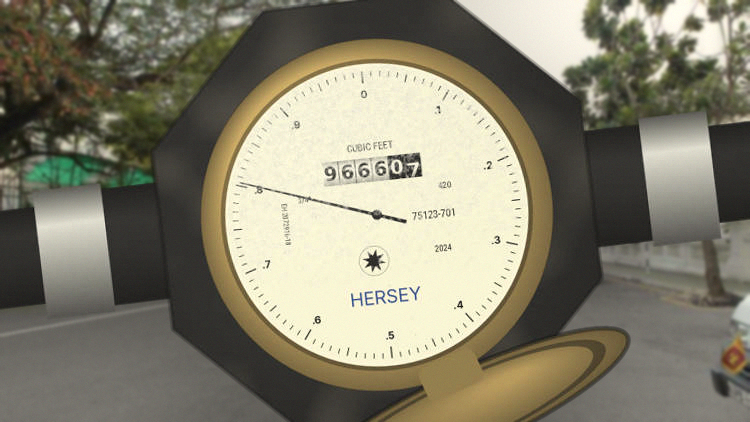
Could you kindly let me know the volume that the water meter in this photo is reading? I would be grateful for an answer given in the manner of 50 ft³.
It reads 966606.80 ft³
